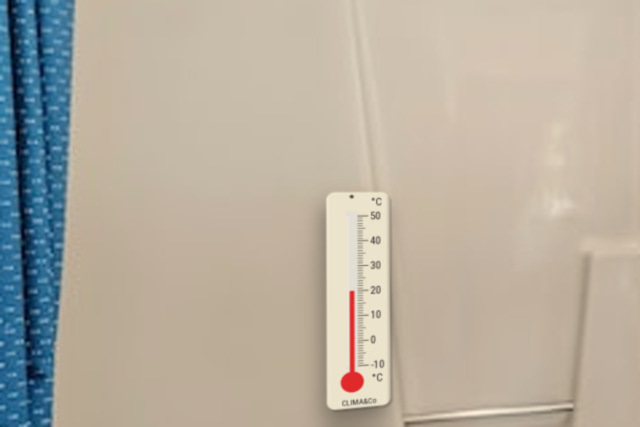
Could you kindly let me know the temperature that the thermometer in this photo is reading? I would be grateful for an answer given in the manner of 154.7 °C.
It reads 20 °C
